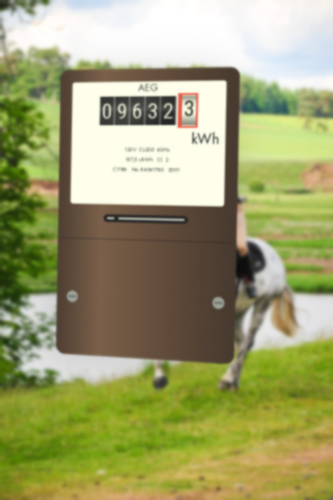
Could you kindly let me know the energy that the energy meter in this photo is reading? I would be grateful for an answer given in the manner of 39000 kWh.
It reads 9632.3 kWh
